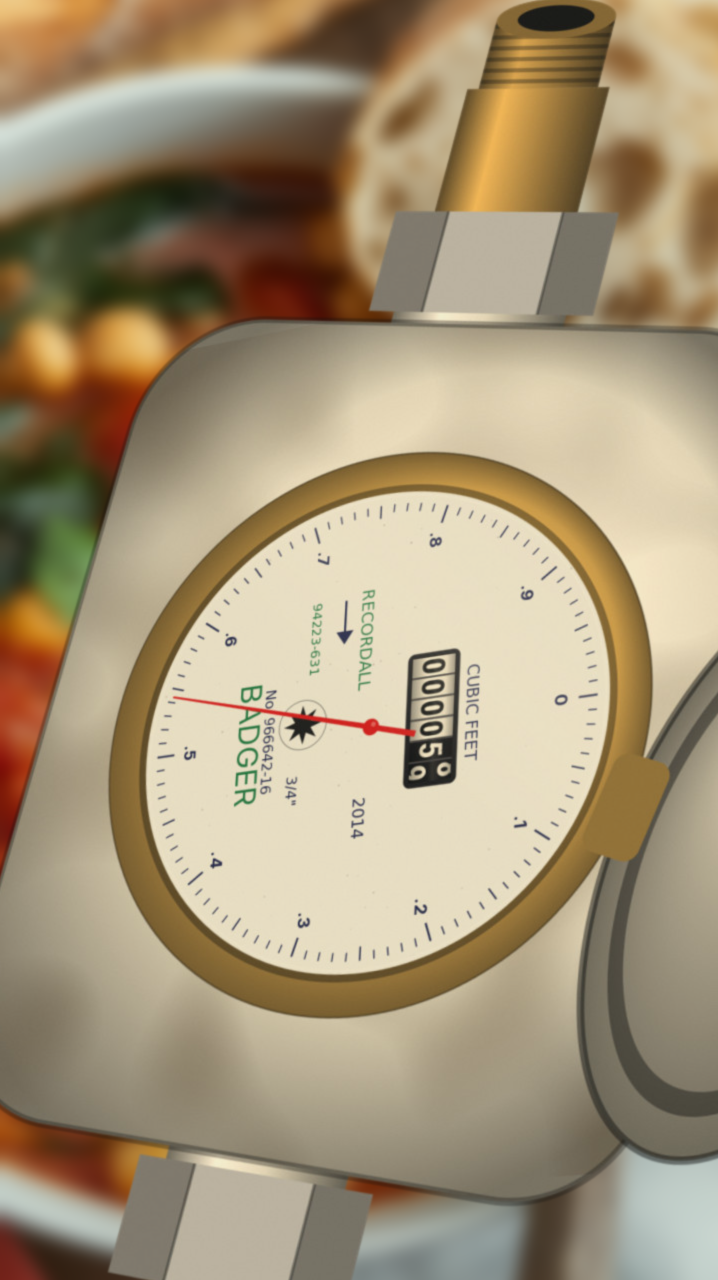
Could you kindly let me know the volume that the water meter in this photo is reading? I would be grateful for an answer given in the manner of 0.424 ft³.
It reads 58.54 ft³
